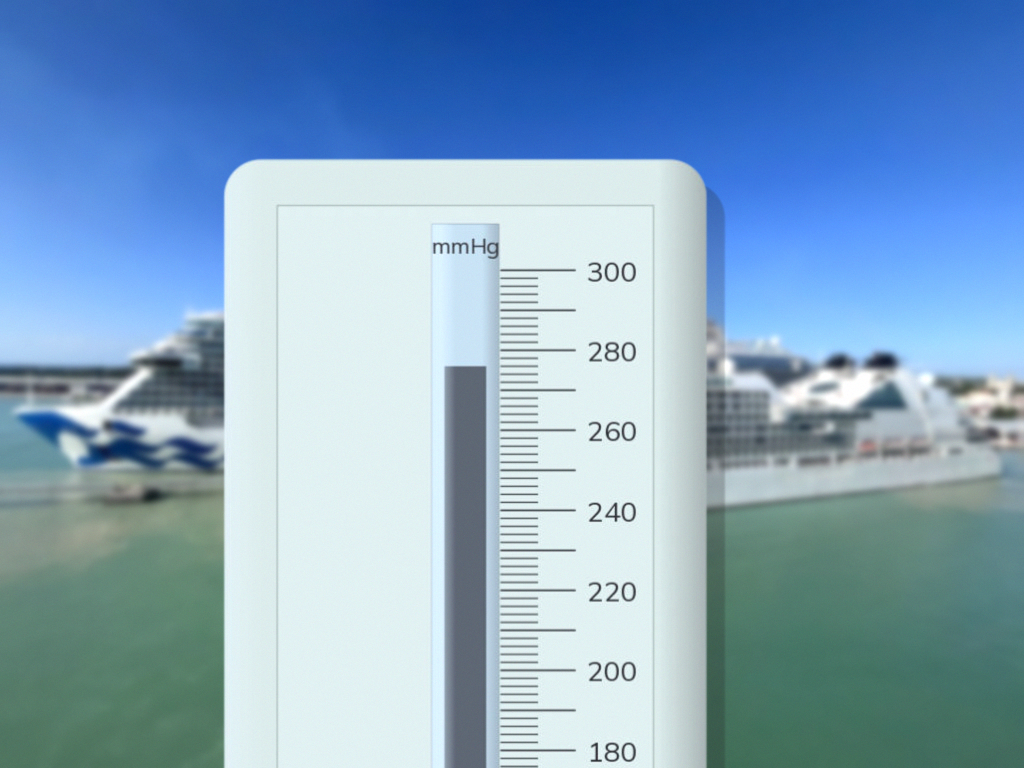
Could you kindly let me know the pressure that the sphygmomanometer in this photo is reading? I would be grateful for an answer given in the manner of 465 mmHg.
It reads 276 mmHg
